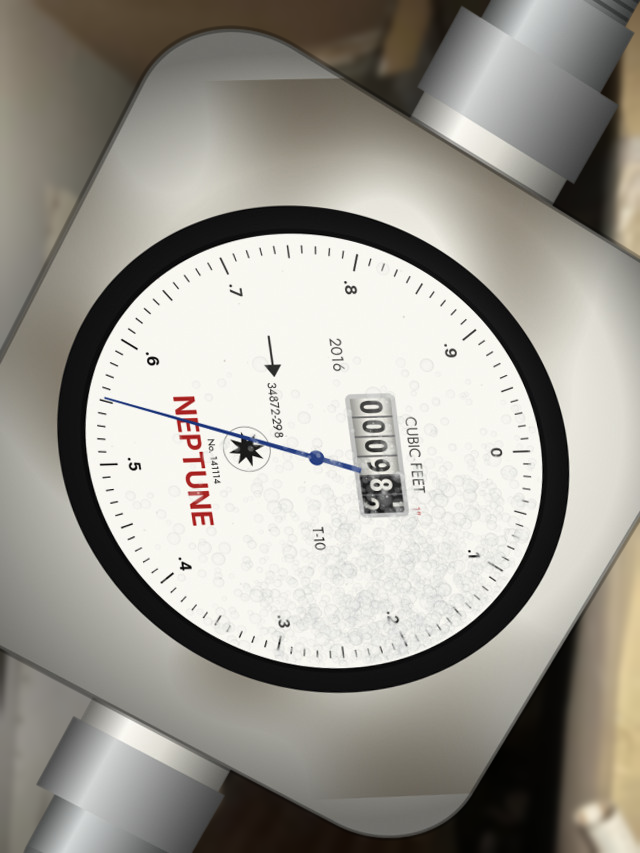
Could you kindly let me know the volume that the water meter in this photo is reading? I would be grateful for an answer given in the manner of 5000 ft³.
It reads 981.55 ft³
